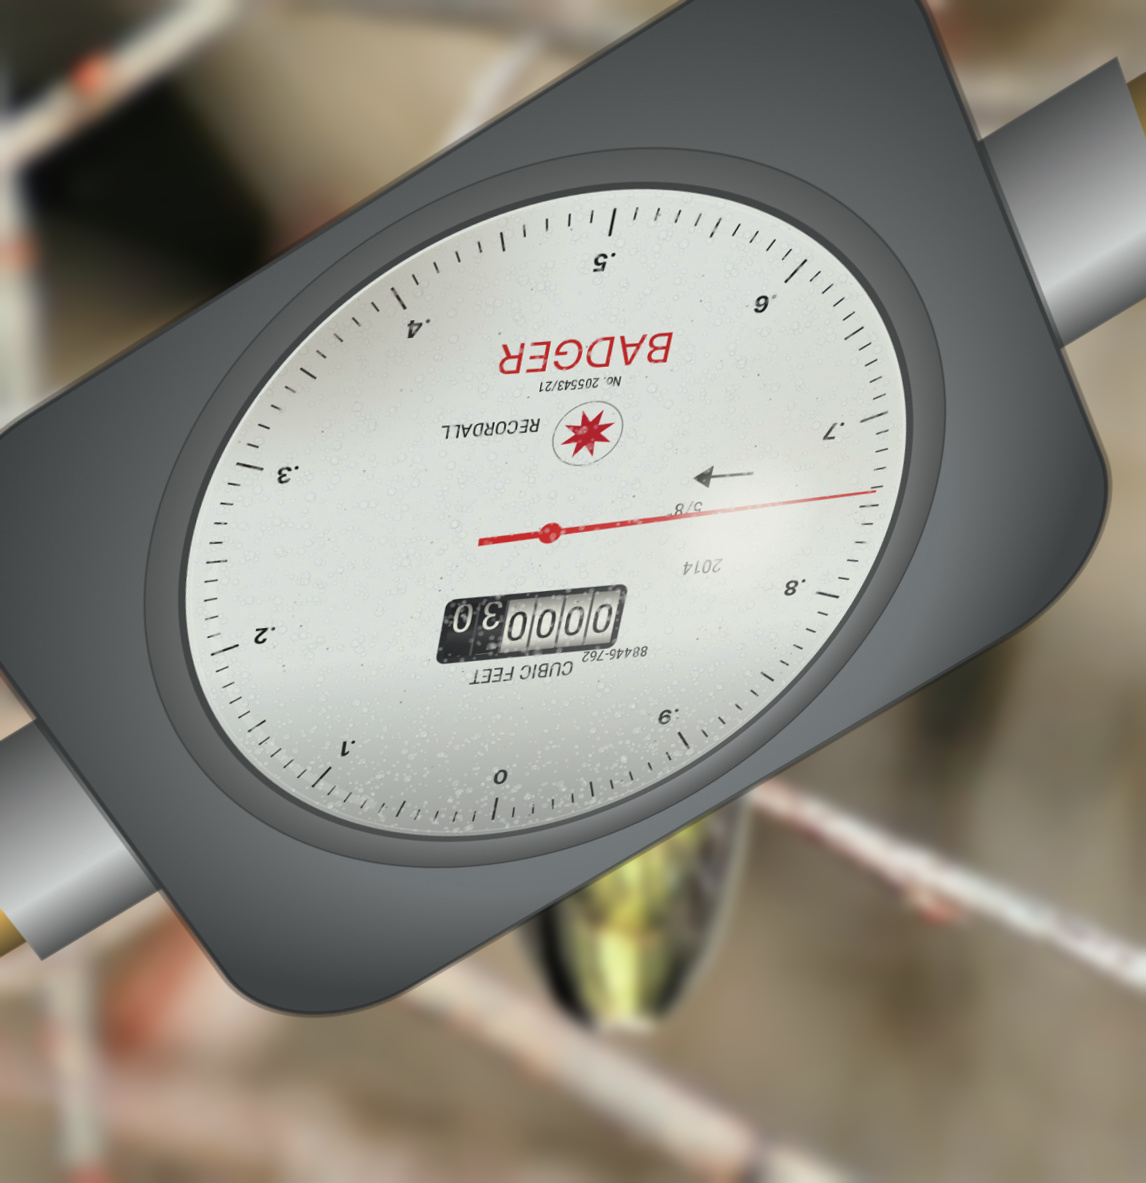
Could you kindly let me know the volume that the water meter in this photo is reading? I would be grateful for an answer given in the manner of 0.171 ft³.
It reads 29.74 ft³
